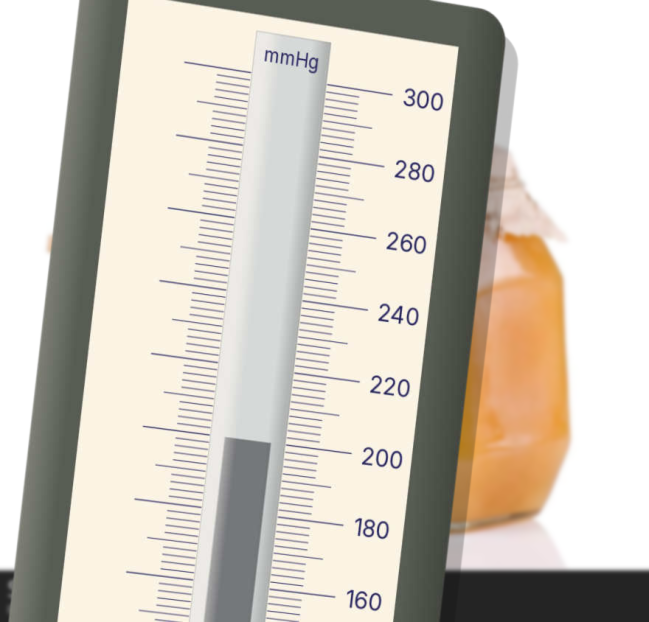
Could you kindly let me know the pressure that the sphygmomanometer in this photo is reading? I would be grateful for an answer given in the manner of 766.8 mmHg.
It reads 200 mmHg
